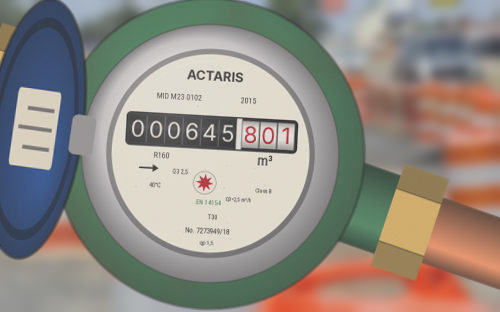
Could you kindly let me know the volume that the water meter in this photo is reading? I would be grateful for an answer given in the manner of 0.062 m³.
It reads 645.801 m³
